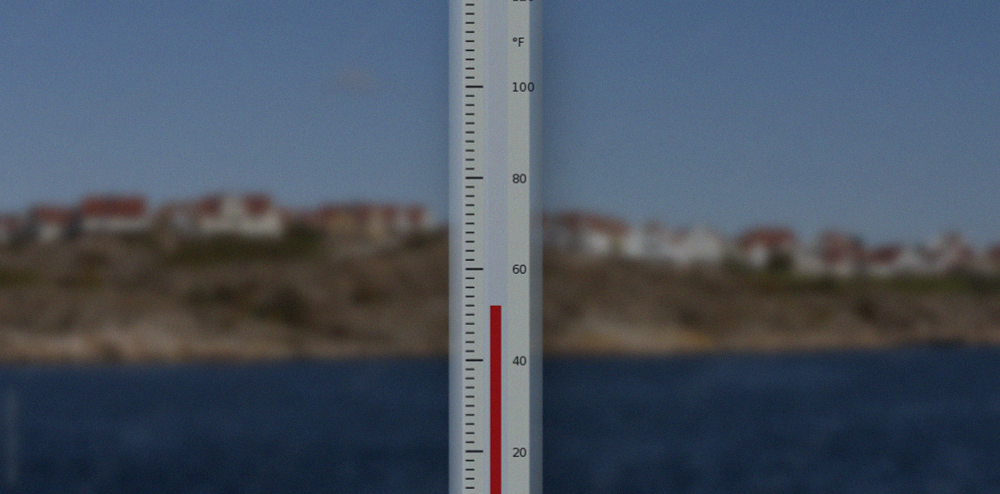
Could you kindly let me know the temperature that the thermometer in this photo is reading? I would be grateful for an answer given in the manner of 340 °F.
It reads 52 °F
